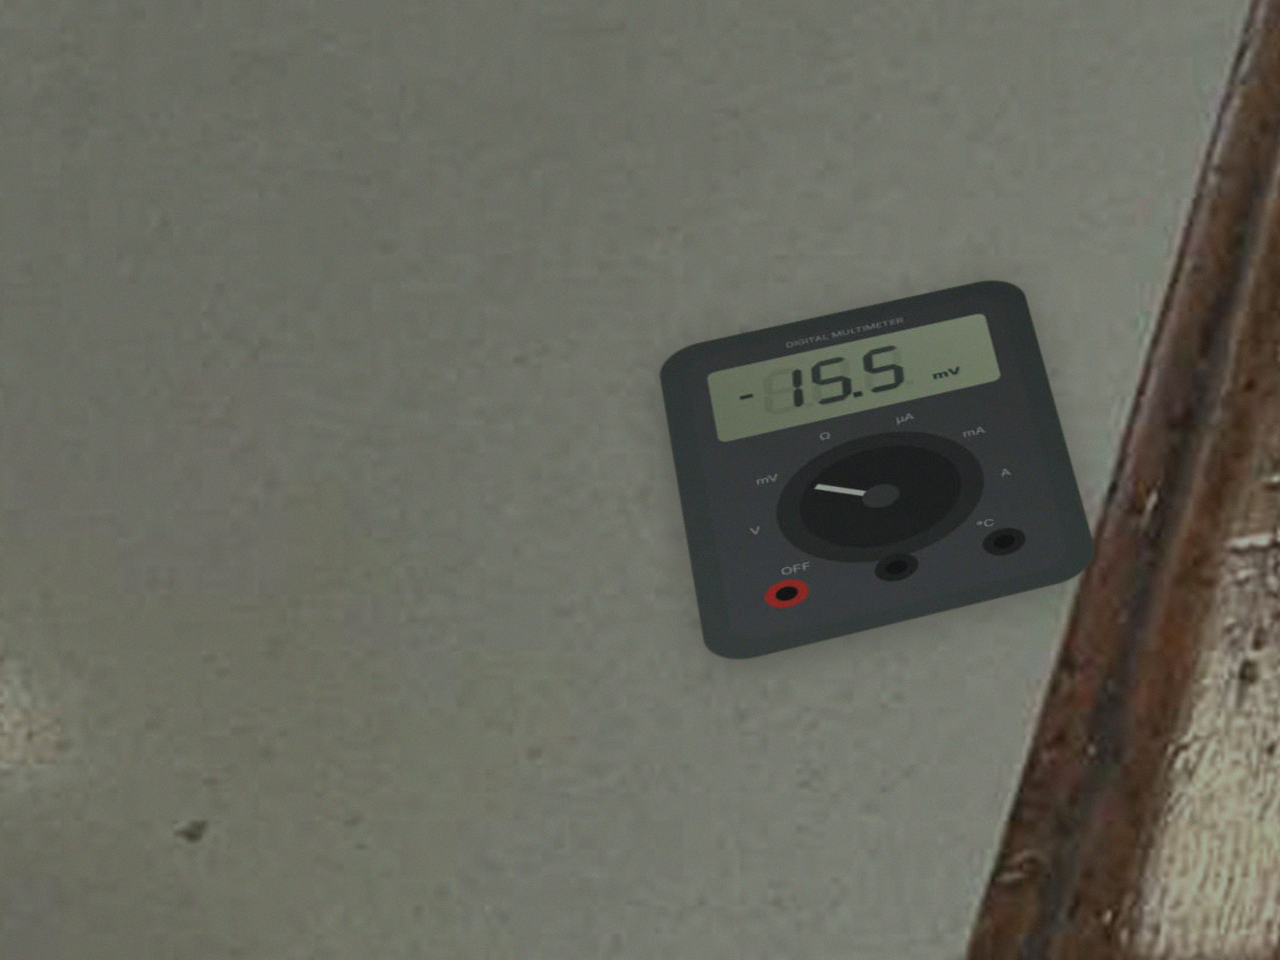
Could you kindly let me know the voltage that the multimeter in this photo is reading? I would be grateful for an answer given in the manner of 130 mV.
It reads -15.5 mV
